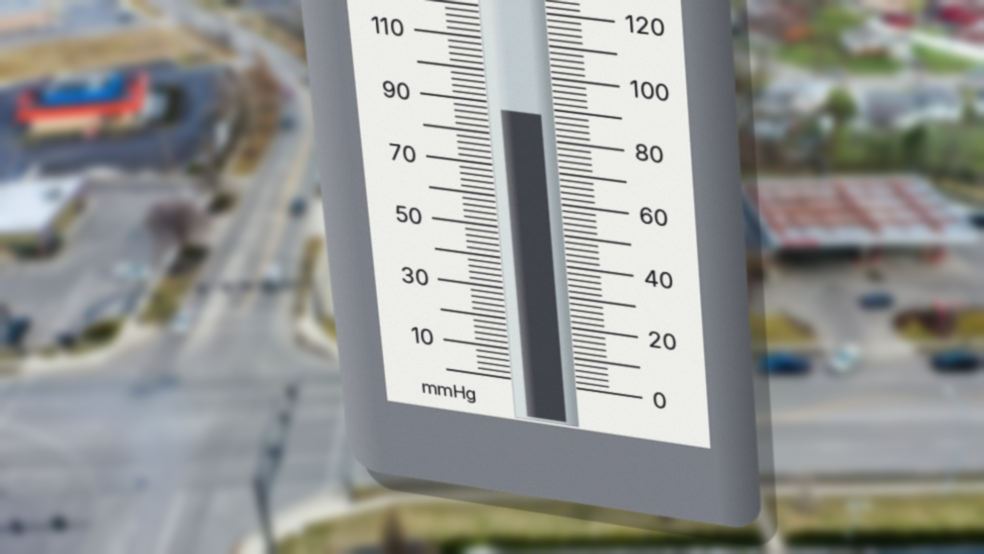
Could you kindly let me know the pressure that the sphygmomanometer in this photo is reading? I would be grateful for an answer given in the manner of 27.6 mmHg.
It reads 88 mmHg
